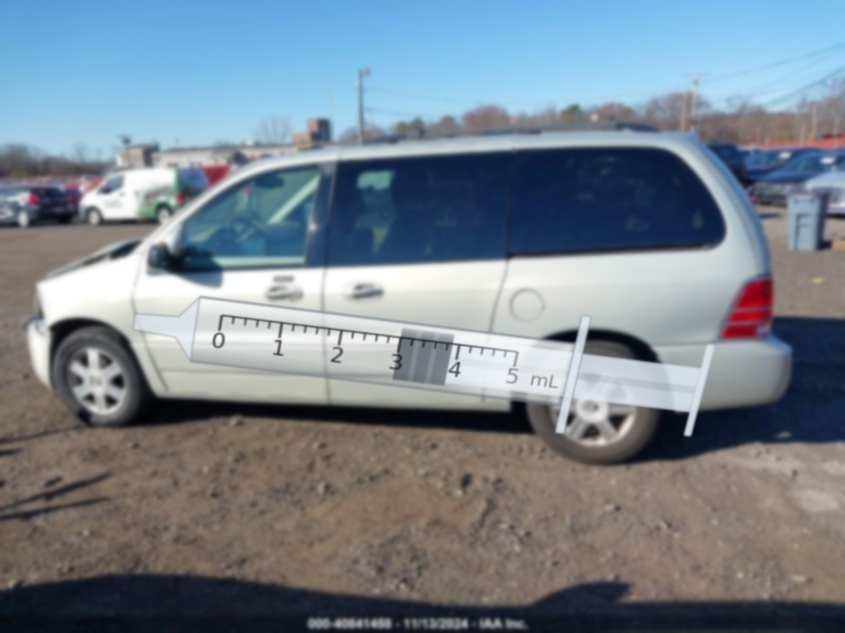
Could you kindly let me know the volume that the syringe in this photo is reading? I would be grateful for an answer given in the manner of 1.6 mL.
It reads 3 mL
